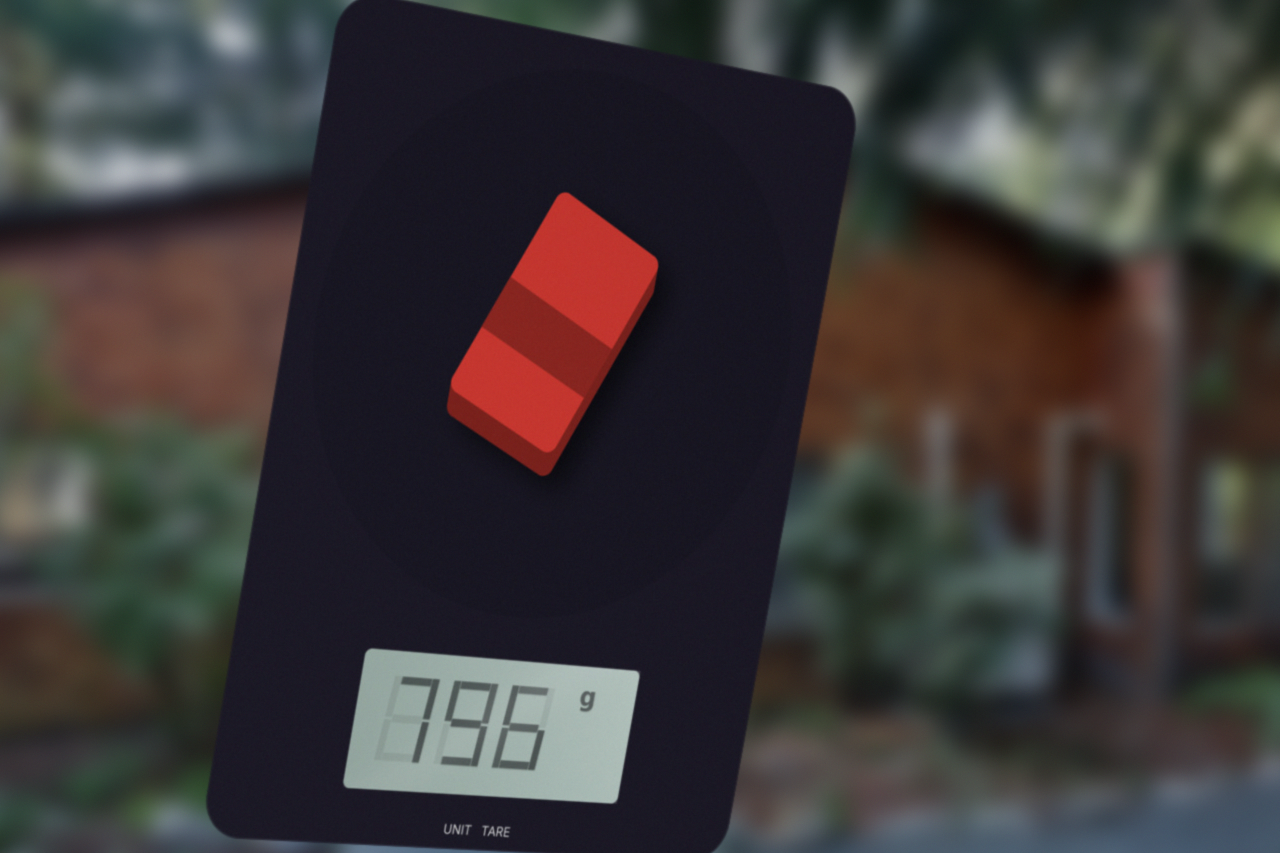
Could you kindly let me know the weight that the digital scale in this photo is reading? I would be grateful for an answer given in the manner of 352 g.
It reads 796 g
